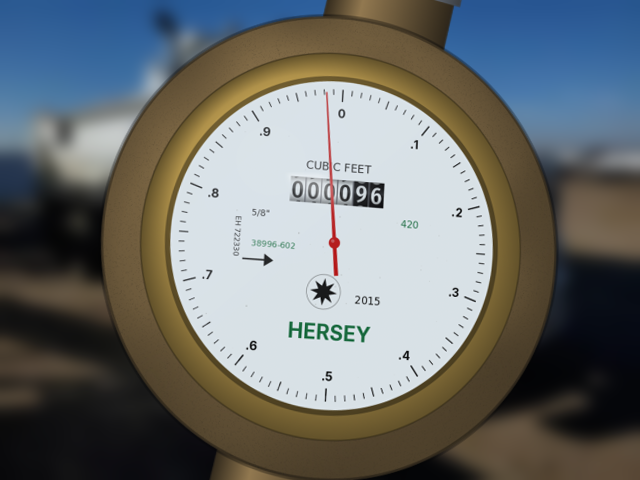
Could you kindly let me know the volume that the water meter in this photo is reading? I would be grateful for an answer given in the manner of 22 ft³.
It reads 95.98 ft³
